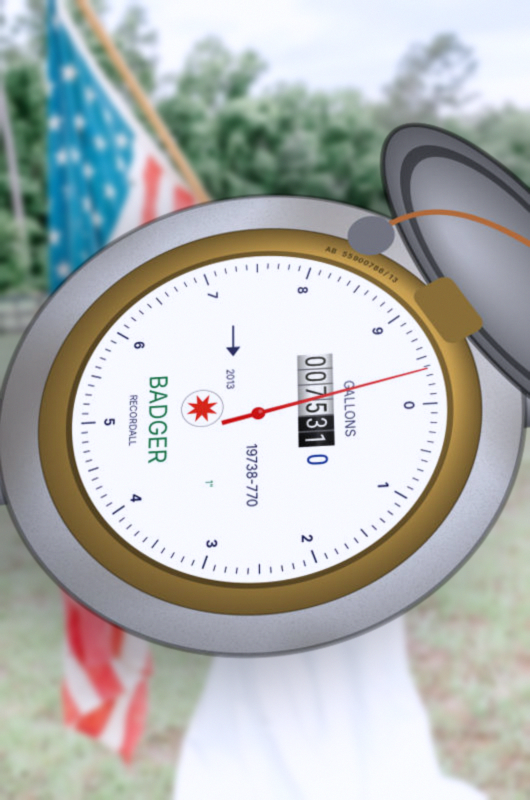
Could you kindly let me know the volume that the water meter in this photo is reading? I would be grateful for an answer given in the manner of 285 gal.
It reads 75309.6 gal
